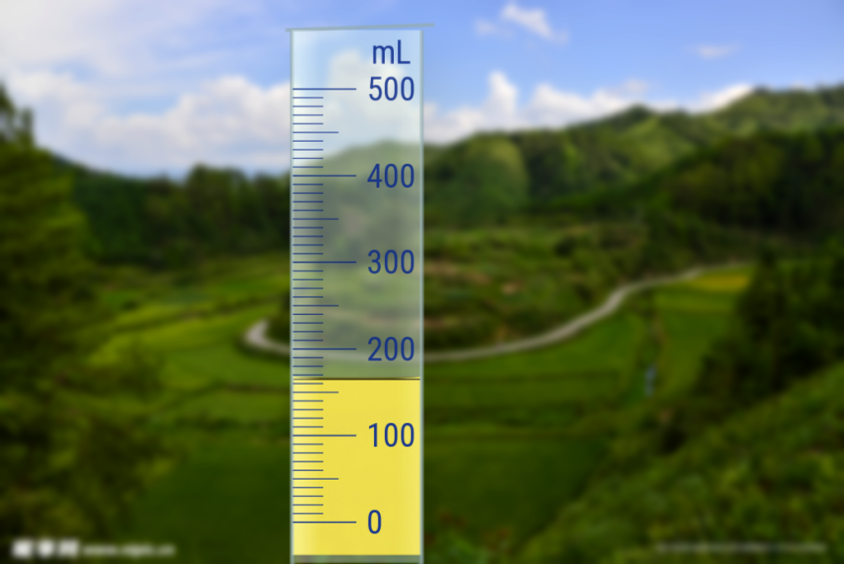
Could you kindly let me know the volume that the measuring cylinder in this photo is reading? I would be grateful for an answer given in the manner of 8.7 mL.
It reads 165 mL
